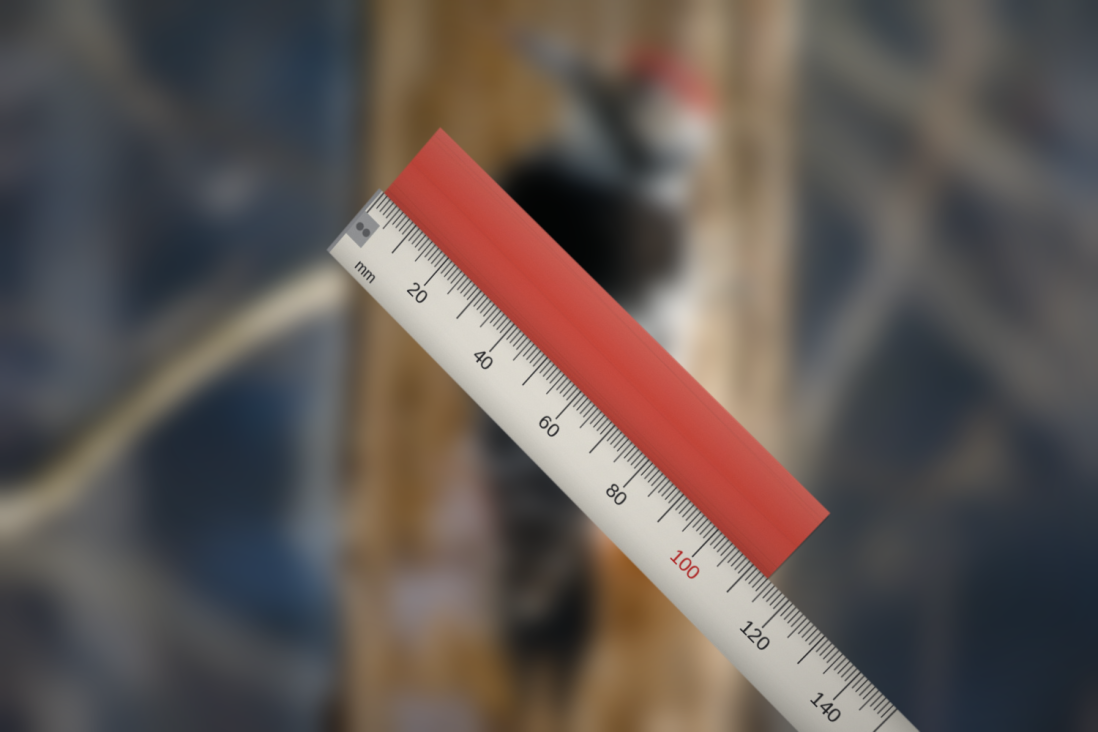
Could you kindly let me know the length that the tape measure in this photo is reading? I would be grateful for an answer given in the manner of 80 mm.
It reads 114 mm
